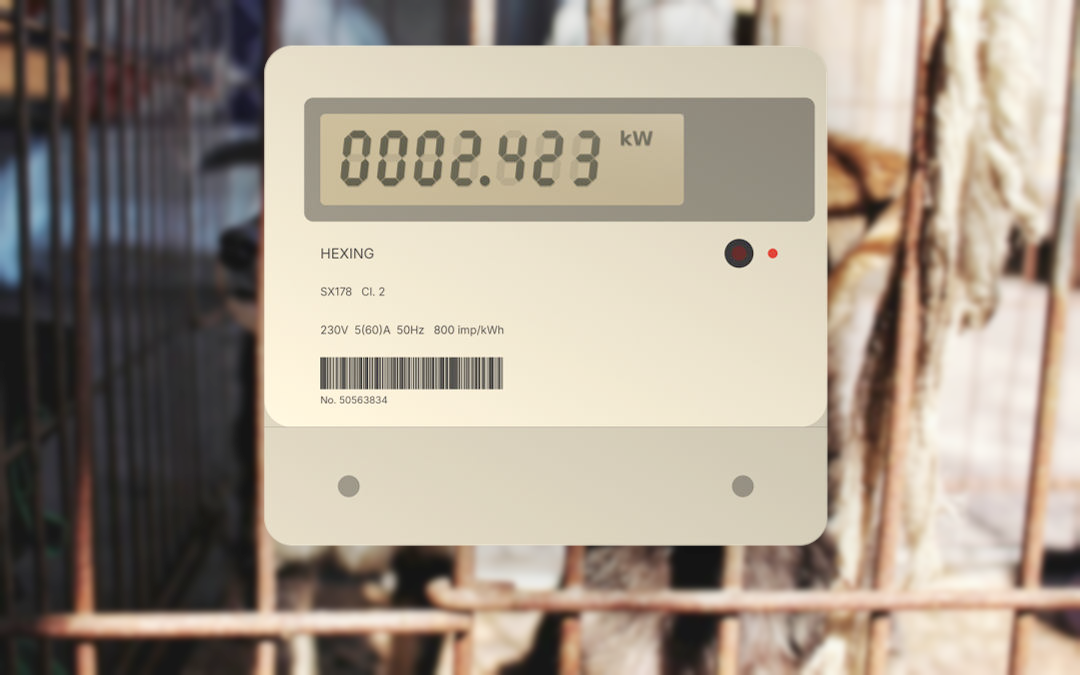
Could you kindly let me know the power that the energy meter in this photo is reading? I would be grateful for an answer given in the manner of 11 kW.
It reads 2.423 kW
